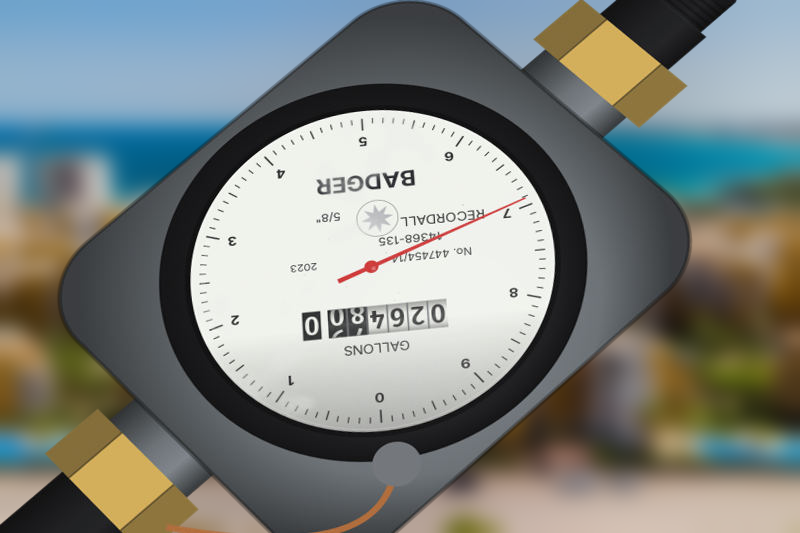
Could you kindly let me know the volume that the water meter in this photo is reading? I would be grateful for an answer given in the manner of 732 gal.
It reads 264796.9 gal
